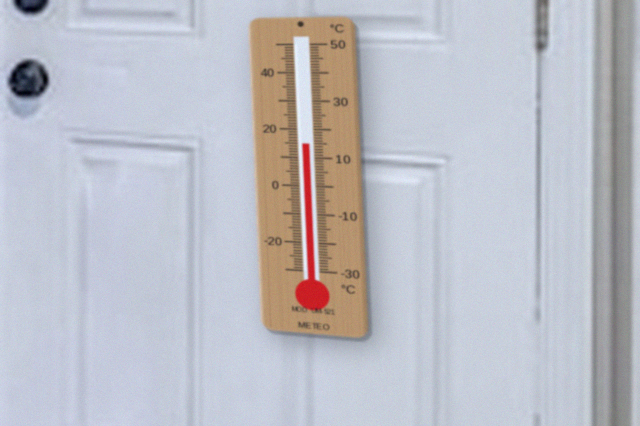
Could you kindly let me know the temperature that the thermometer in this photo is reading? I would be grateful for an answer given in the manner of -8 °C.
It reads 15 °C
